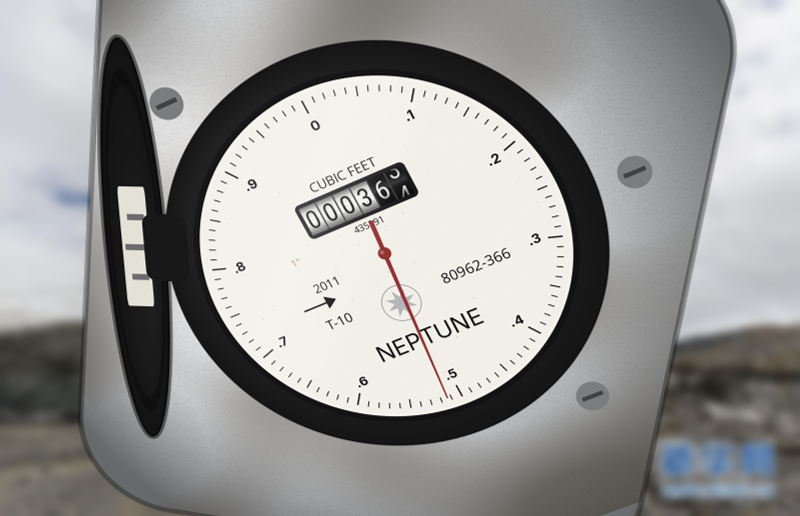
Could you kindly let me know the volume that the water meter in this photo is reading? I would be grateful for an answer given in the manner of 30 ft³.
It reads 363.51 ft³
